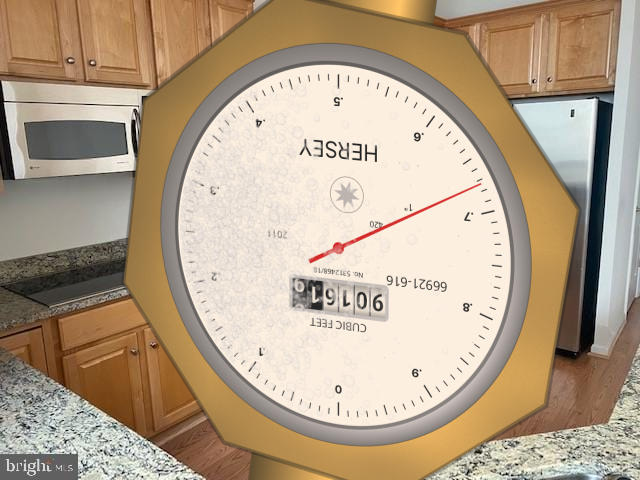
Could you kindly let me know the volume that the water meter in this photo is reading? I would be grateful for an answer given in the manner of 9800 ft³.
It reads 901618.67 ft³
